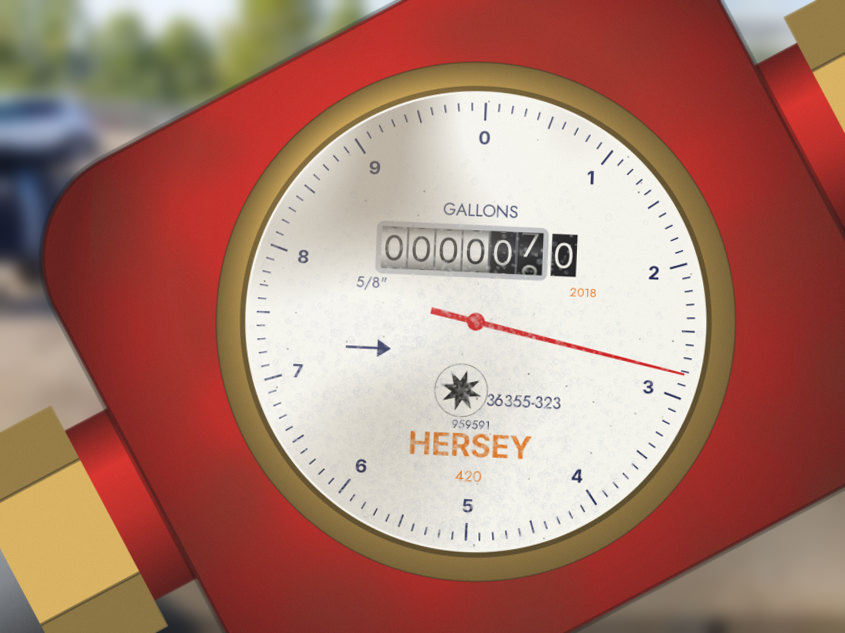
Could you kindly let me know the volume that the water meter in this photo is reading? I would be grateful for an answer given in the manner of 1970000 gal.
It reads 72.8 gal
